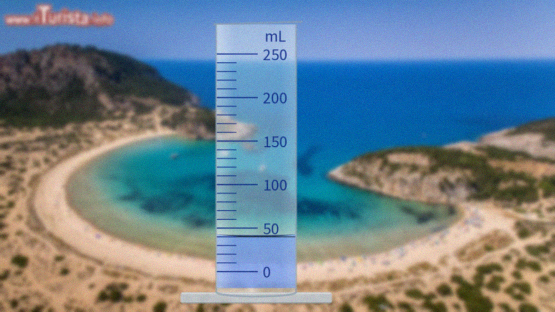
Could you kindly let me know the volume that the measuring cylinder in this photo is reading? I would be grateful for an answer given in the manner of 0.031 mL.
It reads 40 mL
